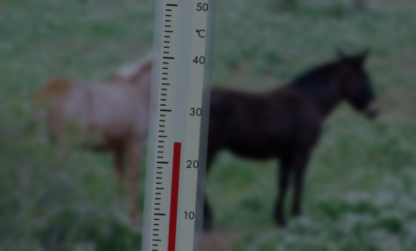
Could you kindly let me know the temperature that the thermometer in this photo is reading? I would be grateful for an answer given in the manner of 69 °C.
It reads 24 °C
